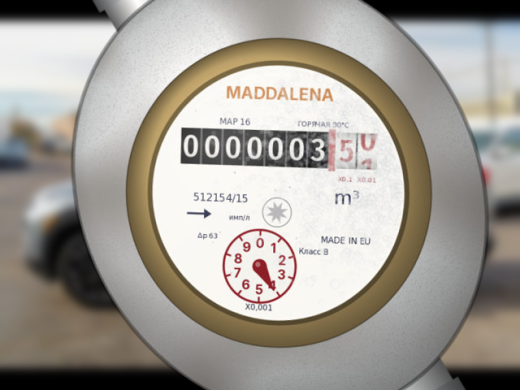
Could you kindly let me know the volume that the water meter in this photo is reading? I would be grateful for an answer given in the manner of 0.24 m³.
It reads 3.504 m³
